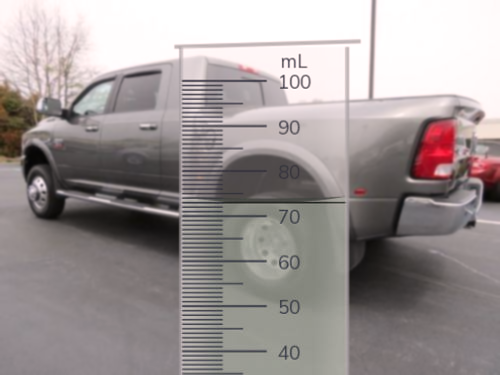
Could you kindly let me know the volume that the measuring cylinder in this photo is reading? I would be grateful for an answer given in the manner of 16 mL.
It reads 73 mL
